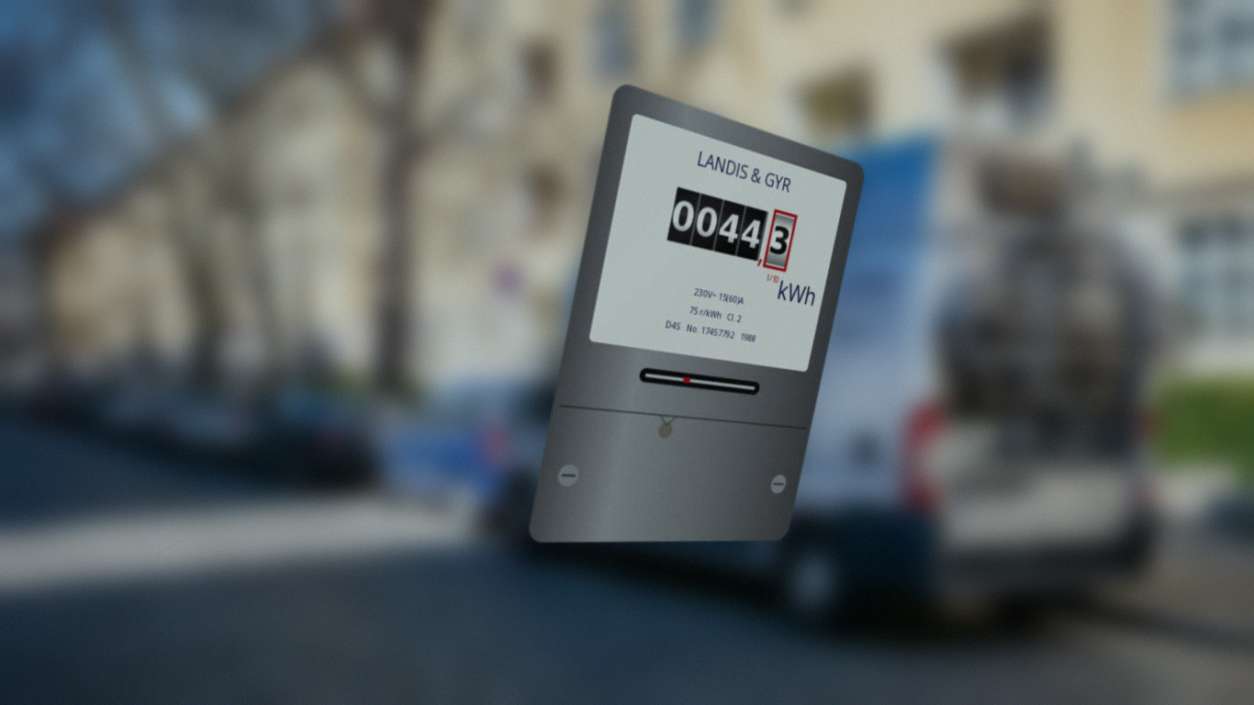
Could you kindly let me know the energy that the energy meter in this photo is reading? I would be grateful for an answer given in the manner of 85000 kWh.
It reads 44.3 kWh
